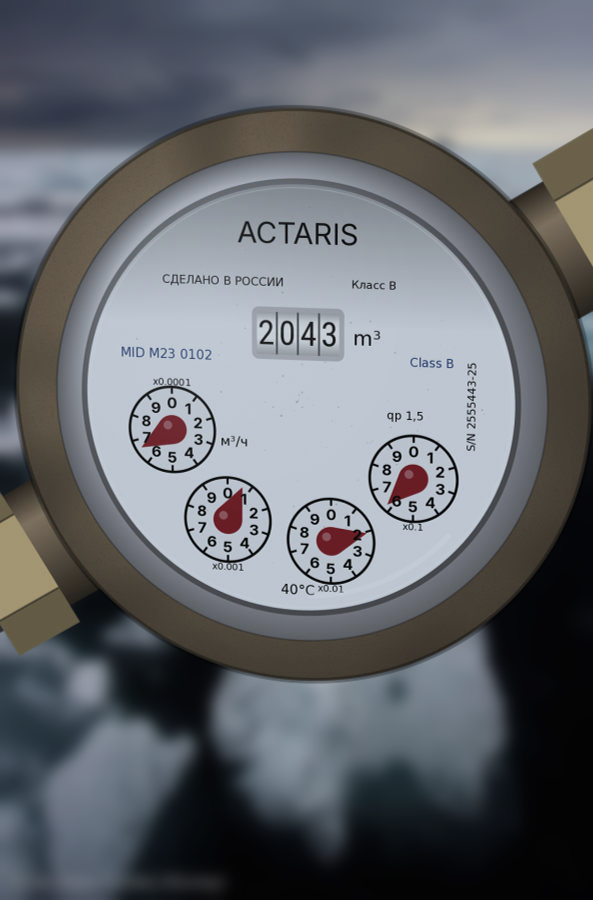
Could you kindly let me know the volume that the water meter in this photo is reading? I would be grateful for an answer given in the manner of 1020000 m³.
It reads 2043.6206 m³
